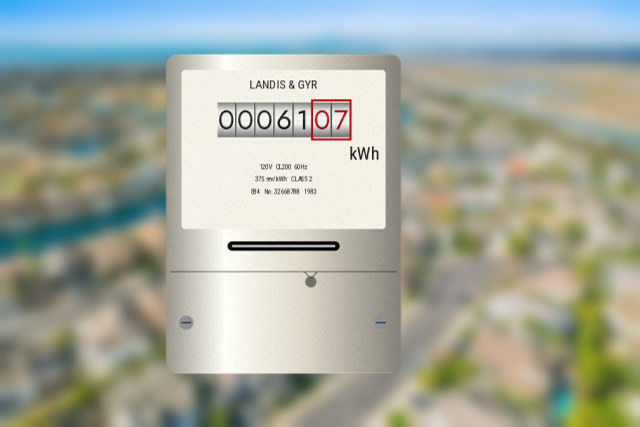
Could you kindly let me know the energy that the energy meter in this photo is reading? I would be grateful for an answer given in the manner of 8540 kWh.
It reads 61.07 kWh
